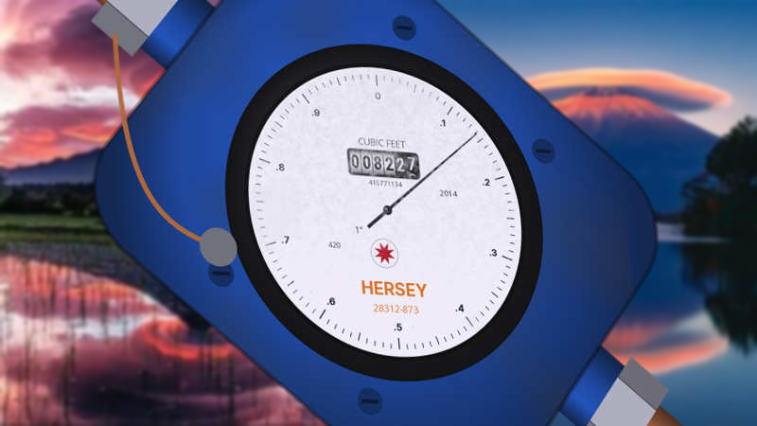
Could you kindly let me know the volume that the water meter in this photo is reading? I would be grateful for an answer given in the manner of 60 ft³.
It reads 8227.14 ft³
